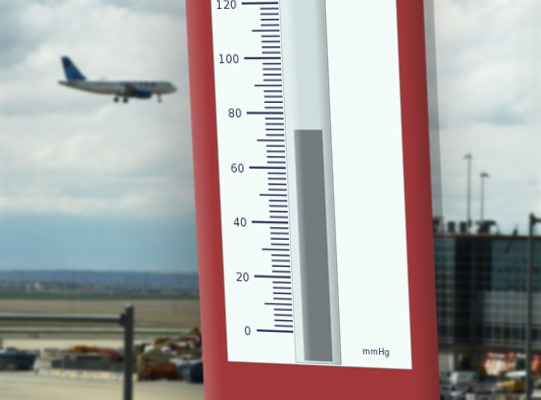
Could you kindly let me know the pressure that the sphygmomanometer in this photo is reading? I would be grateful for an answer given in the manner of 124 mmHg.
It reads 74 mmHg
